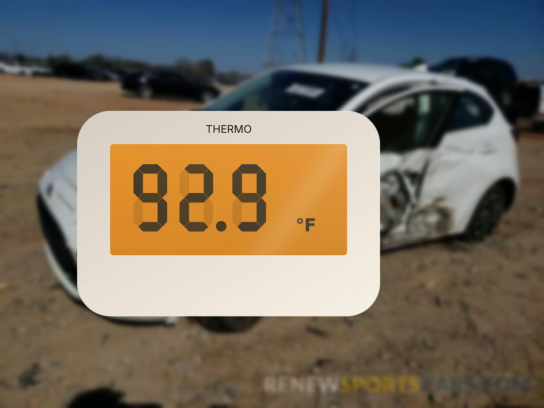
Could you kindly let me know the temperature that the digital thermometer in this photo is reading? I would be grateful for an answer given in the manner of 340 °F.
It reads 92.9 °F
